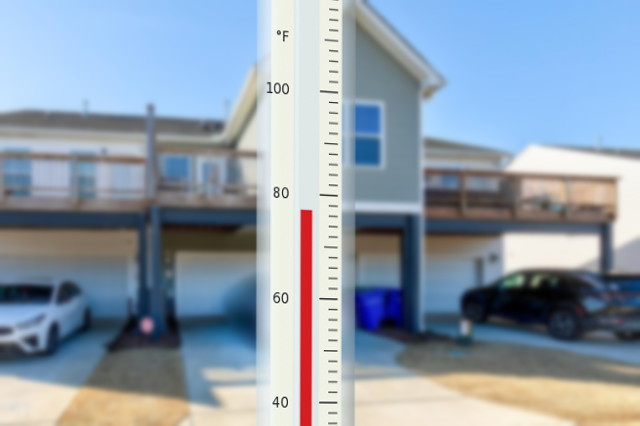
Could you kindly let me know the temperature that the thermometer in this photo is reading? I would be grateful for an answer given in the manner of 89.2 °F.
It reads 77 °F
